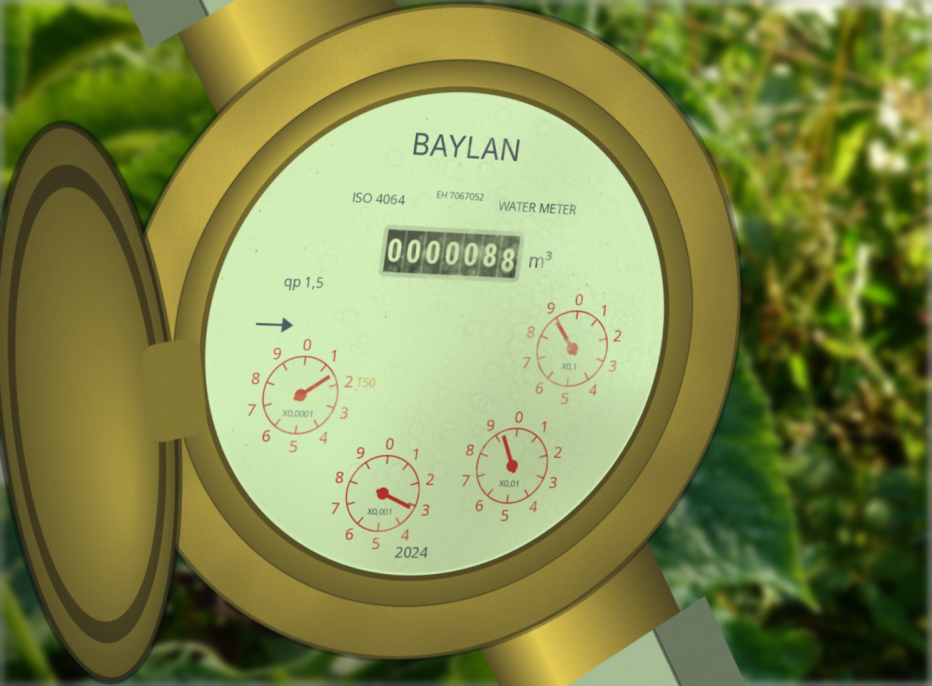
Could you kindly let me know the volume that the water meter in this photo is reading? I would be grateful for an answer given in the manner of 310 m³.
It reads 87.8931 m³
